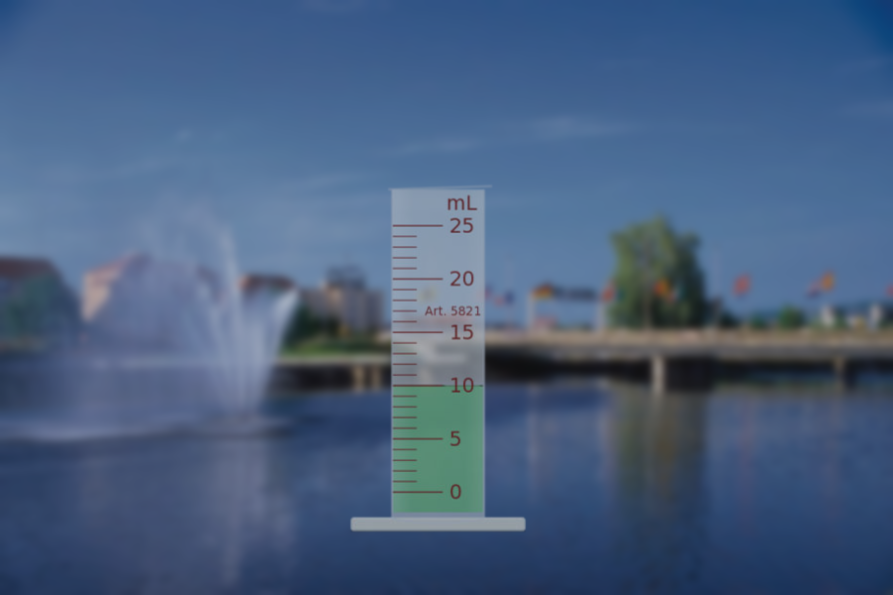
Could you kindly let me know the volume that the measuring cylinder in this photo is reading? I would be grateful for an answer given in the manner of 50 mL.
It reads 10 mL
